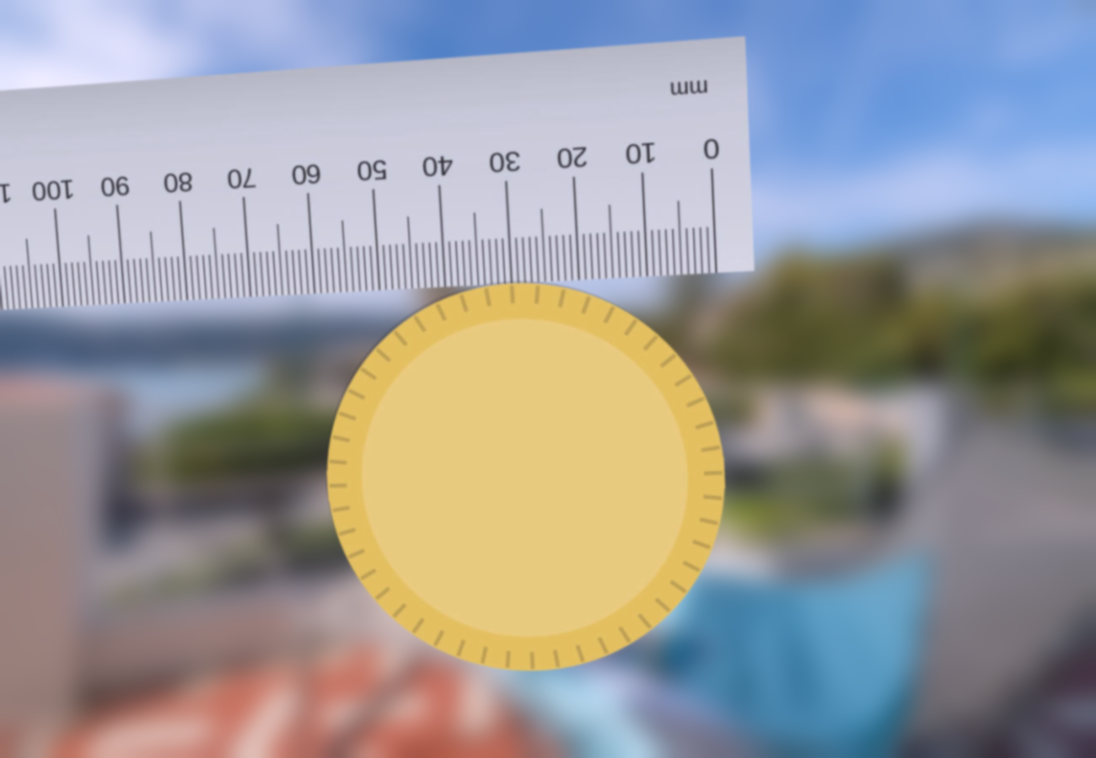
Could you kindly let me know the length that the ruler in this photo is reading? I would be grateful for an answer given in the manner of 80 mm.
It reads 60 mm
